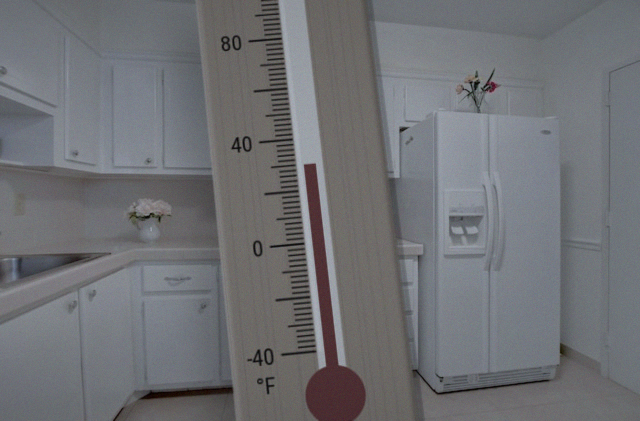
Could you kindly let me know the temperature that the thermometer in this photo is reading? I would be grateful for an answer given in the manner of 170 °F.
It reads 30 °F
